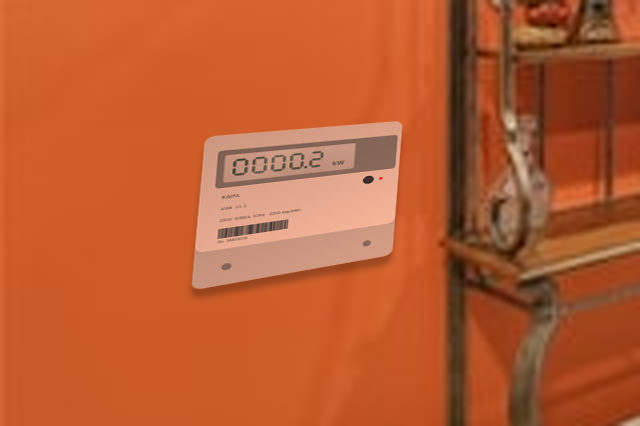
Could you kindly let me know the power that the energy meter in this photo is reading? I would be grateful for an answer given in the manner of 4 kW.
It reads 0.2 kW
